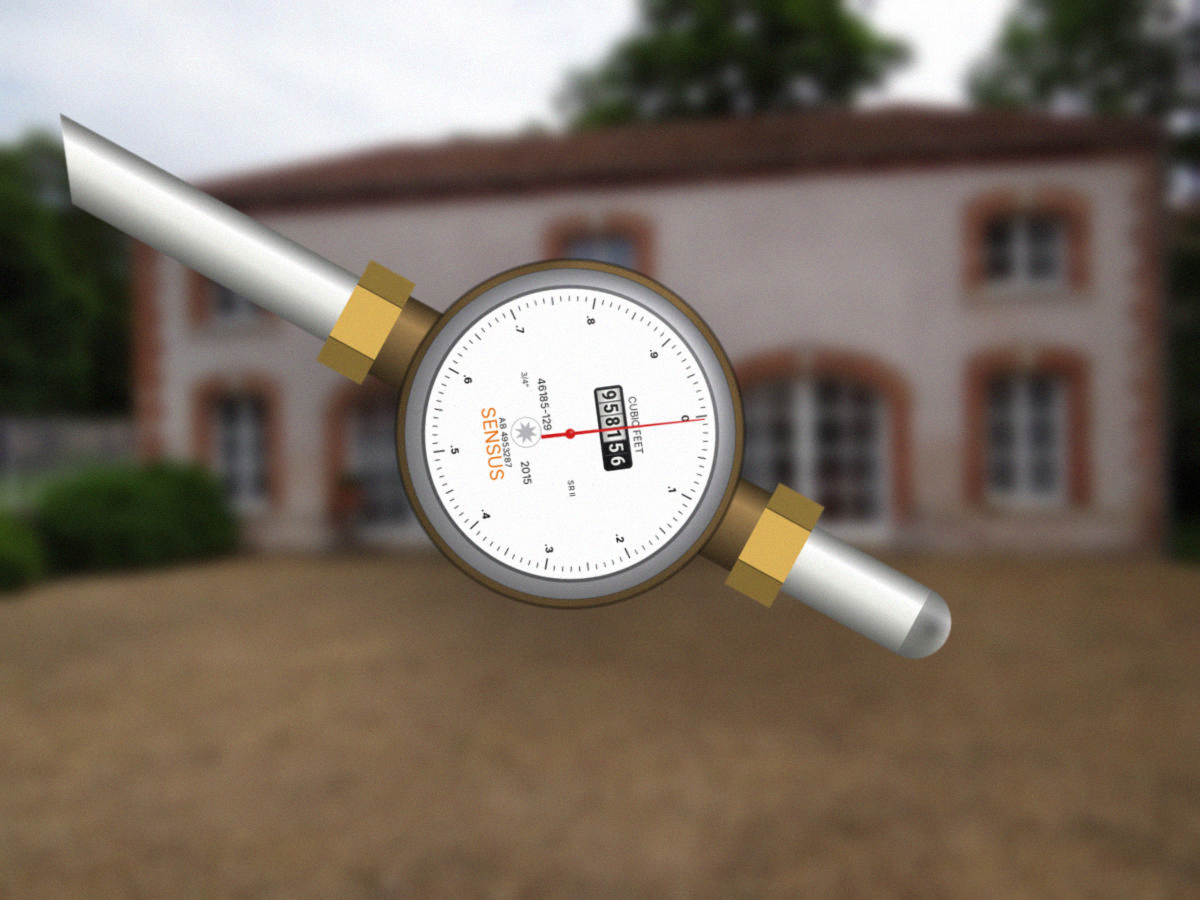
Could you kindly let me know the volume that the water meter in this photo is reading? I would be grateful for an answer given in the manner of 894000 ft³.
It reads 958156.00 ft³
